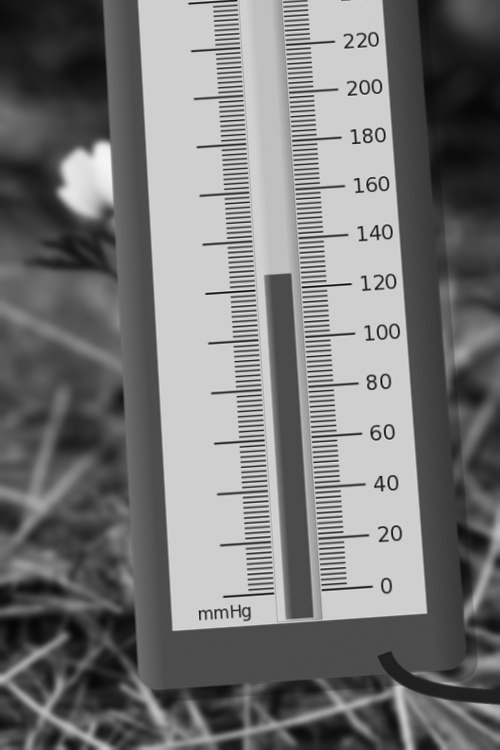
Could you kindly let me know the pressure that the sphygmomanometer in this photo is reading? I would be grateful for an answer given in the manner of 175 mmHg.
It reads 126 mmHg
